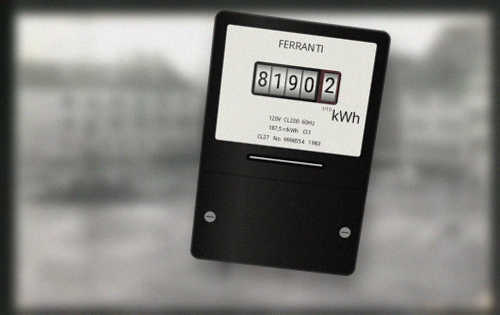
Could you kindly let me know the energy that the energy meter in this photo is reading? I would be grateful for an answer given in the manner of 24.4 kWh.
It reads 8190.2 kWh
